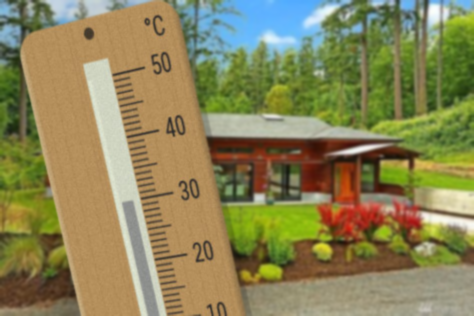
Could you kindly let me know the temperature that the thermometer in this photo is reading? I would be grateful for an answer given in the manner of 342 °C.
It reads 30 °C
